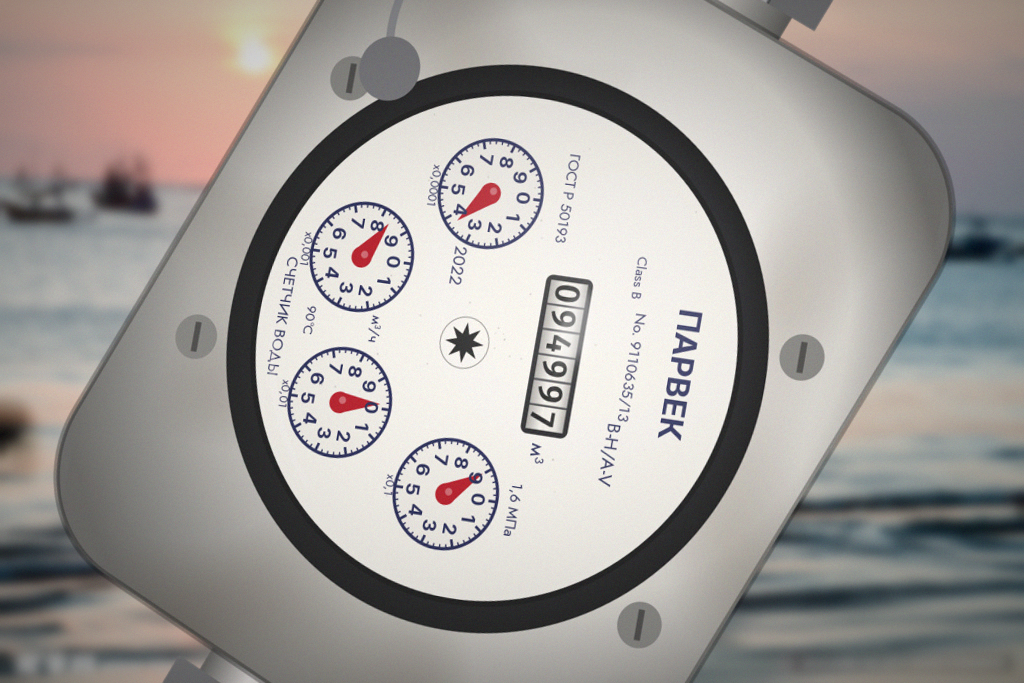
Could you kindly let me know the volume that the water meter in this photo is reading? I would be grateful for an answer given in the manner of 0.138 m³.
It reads 94996.8983 m³
